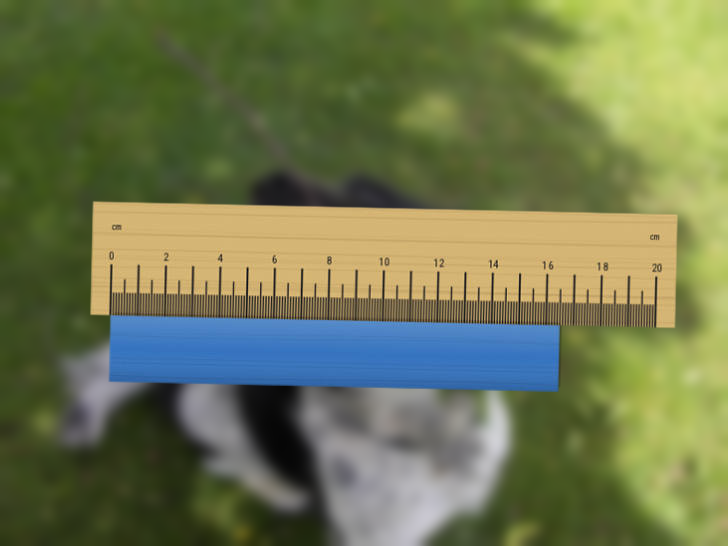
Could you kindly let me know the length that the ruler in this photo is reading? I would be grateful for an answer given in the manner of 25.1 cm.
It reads 16.5 cm
